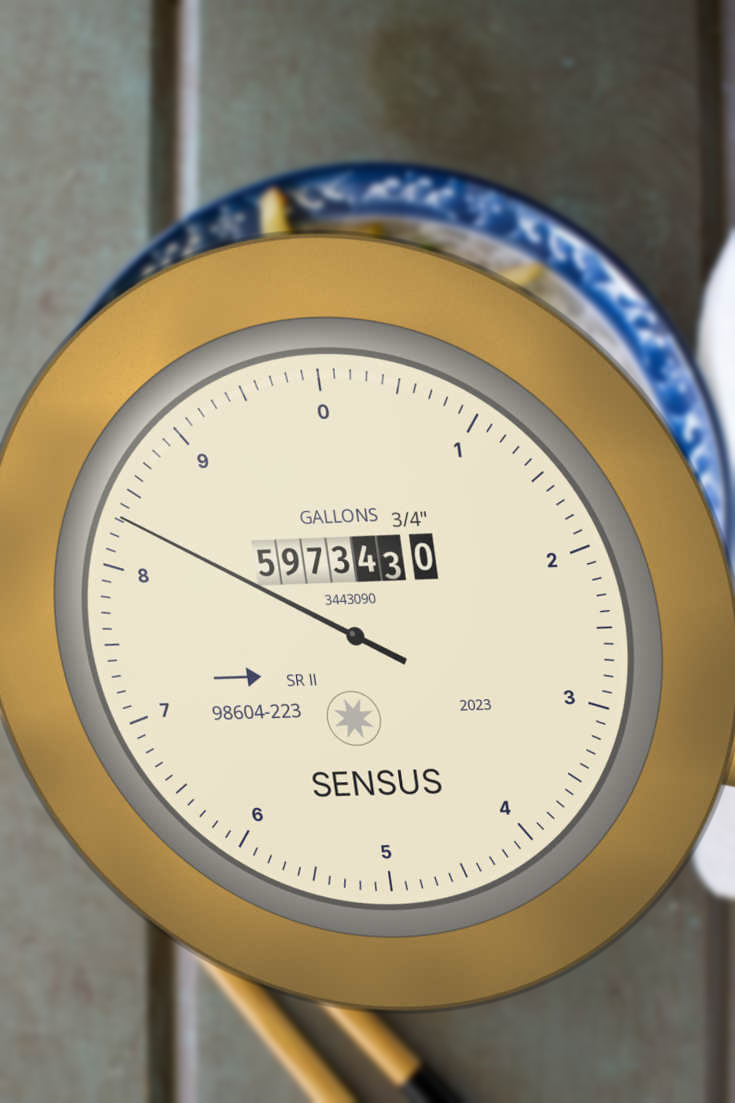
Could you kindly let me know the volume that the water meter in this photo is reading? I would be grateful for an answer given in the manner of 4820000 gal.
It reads 5973428.3 gal
